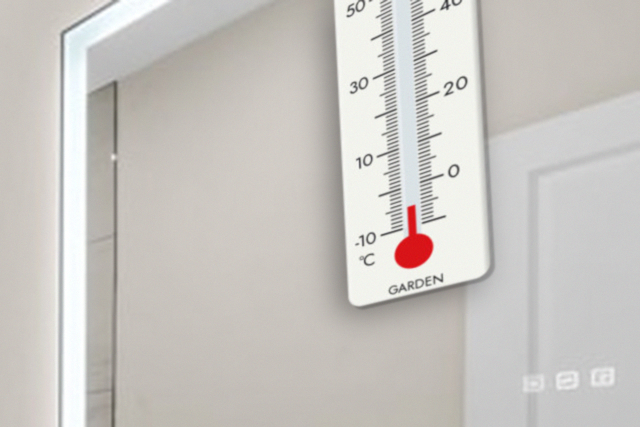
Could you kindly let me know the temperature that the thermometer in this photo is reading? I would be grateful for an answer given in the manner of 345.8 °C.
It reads -5 °C
